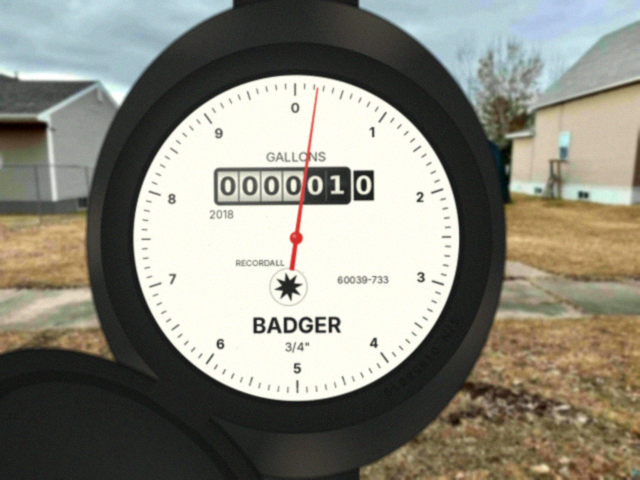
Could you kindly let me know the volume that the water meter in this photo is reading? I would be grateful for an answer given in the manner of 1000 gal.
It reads 10.2 gal
